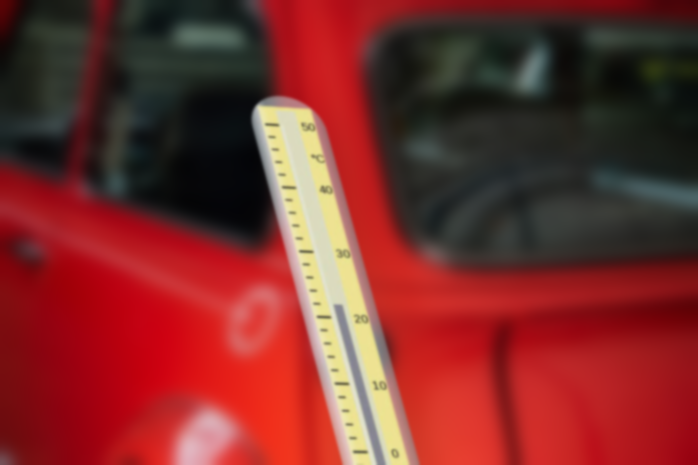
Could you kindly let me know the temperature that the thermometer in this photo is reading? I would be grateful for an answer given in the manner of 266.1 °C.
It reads 22 °C
